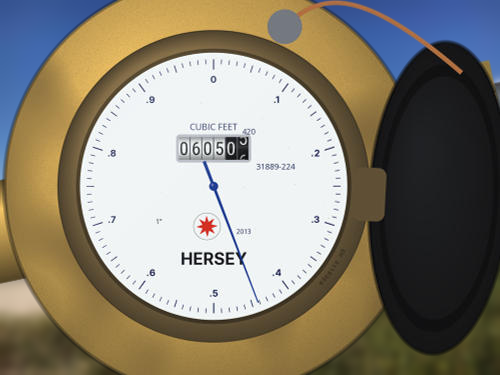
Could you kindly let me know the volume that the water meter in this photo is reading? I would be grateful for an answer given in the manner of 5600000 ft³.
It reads 60505.44 ft³
